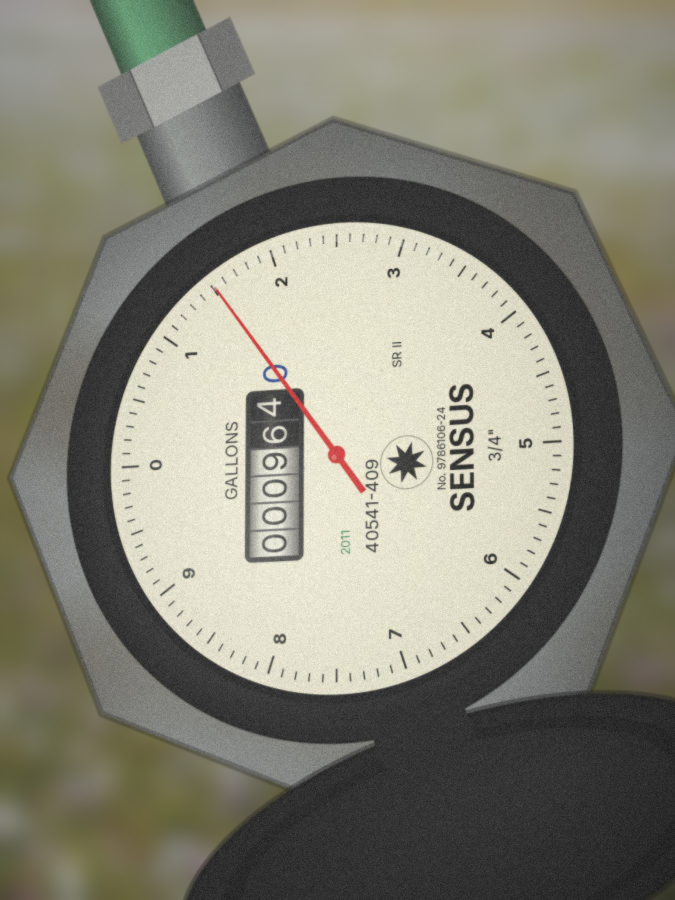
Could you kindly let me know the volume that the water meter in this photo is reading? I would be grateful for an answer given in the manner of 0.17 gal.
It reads 9641.5 gal
